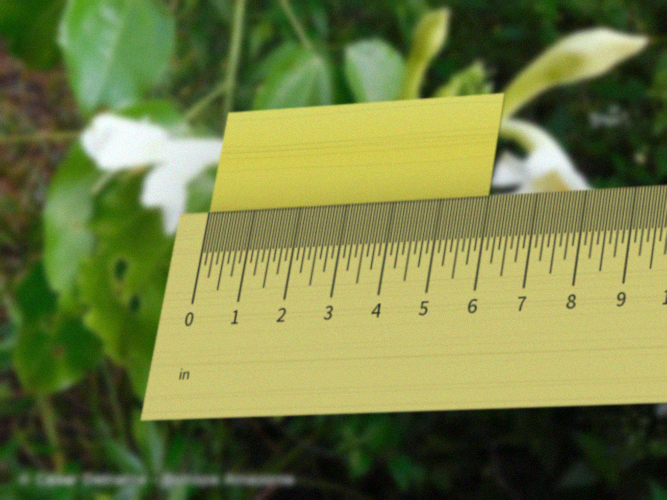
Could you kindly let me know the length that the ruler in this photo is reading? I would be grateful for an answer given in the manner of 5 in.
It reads 6 in
